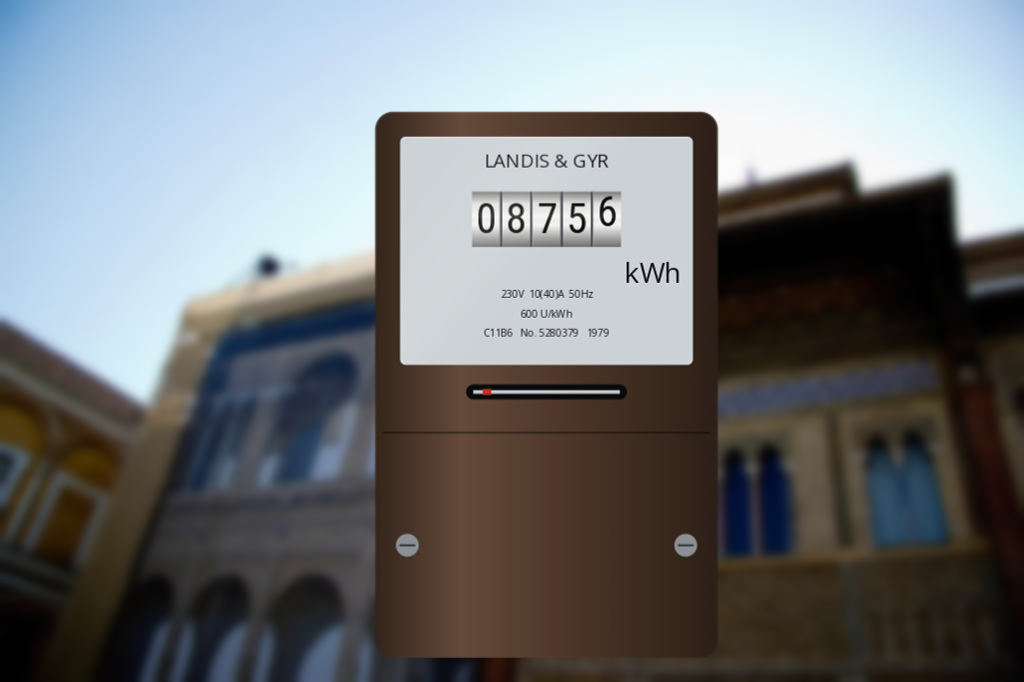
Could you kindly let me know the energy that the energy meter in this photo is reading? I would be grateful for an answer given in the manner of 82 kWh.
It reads 8756 kWh
